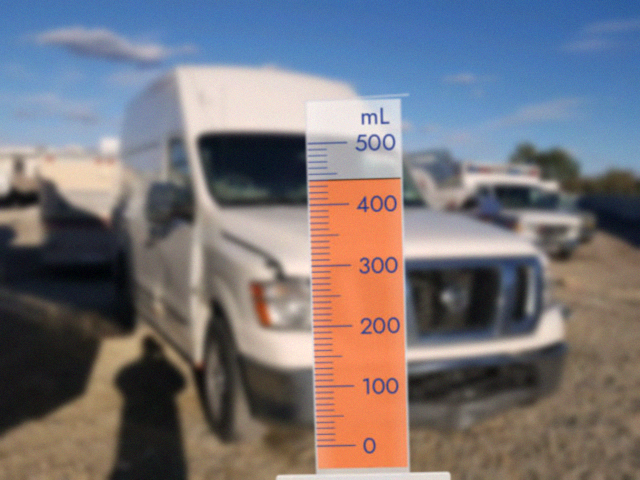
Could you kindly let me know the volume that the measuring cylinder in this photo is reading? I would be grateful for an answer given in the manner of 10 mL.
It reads 440 mL
